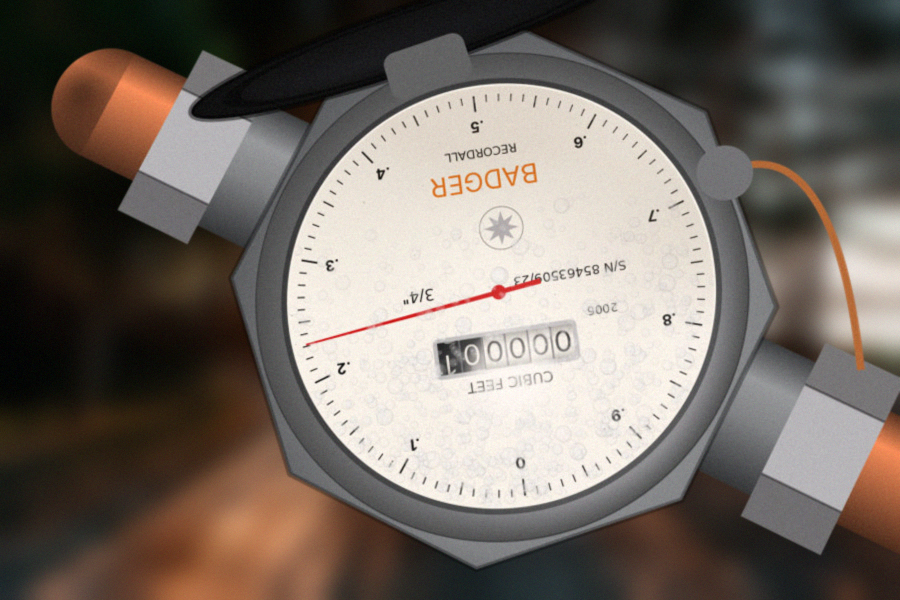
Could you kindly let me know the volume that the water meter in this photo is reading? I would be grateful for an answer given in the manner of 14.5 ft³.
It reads 1.23 ft³
